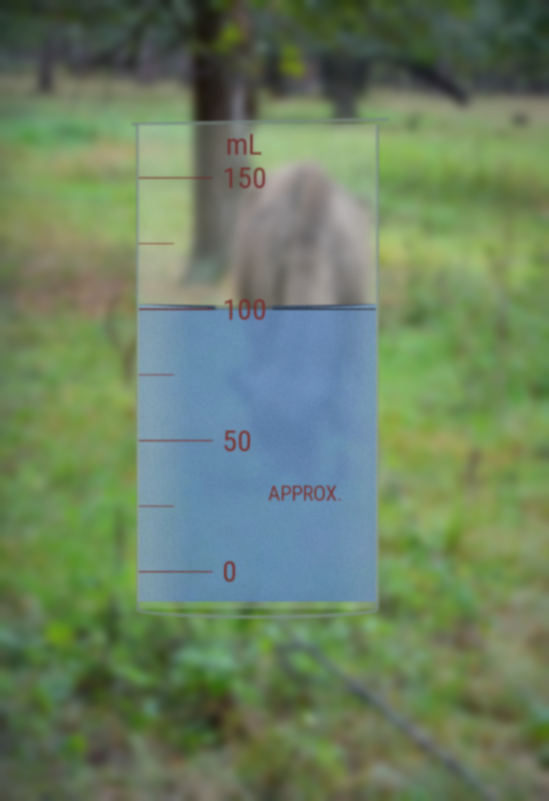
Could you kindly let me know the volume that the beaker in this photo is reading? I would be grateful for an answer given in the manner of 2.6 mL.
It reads 100 mL
